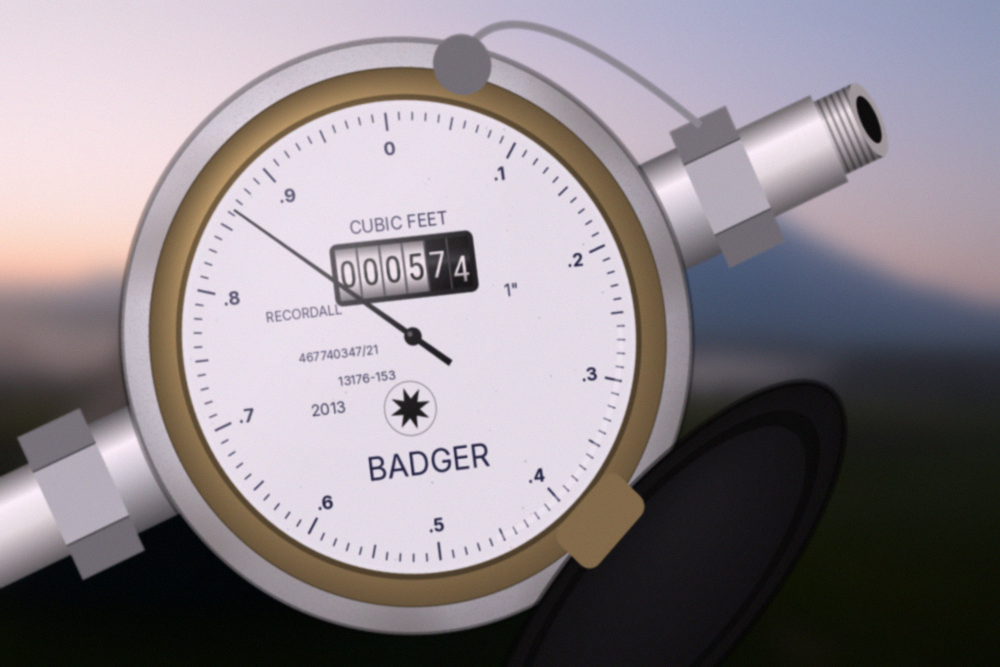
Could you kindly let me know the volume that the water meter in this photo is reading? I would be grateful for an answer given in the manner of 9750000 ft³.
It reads 573.86 ft³
